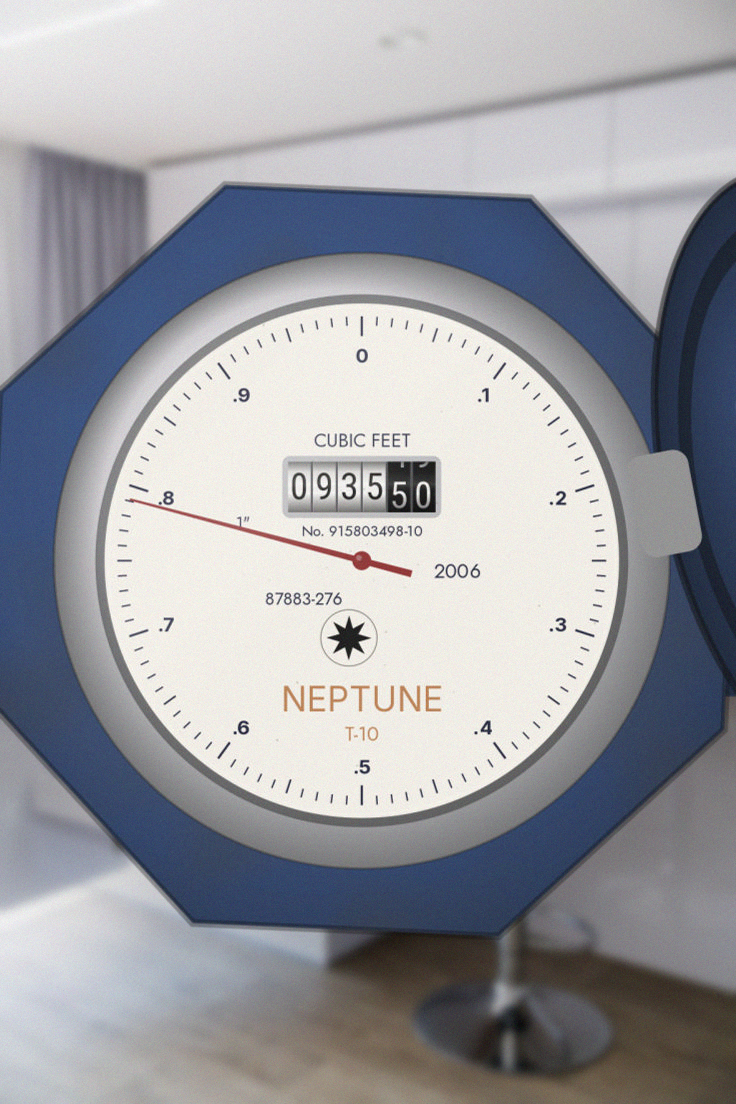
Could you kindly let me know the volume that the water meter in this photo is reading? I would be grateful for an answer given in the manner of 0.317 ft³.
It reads 93549.79 ft³
